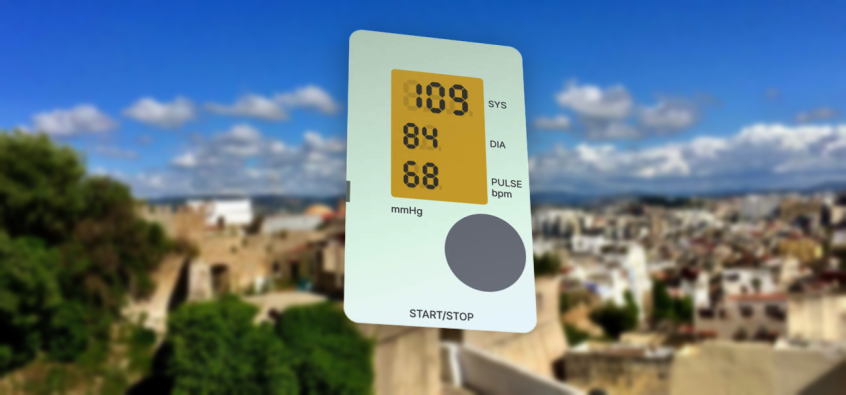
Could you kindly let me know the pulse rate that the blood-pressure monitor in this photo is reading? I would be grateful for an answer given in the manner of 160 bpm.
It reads 68 bpm
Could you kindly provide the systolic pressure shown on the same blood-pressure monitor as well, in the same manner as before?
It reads 109 mmHg
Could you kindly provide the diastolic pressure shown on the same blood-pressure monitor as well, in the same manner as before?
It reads 84 mmHg
